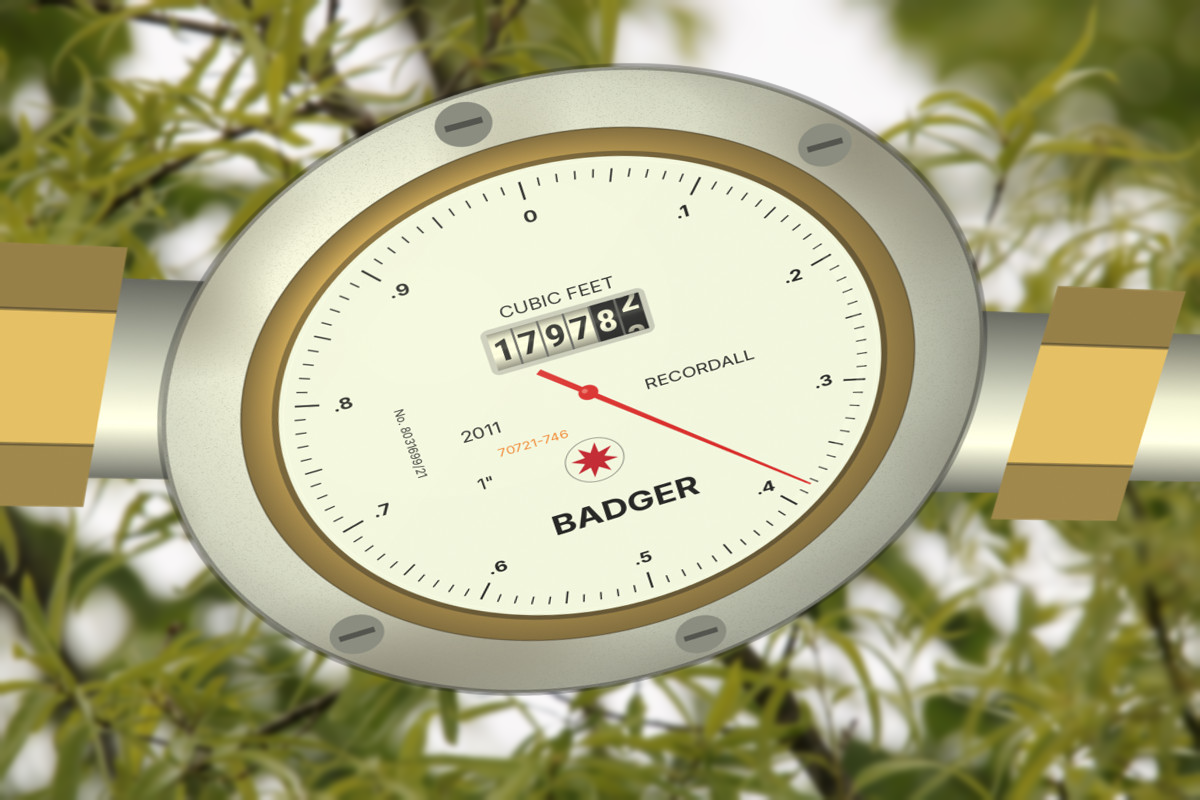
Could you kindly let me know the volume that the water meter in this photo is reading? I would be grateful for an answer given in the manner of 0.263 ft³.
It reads 179782.38 ft³
